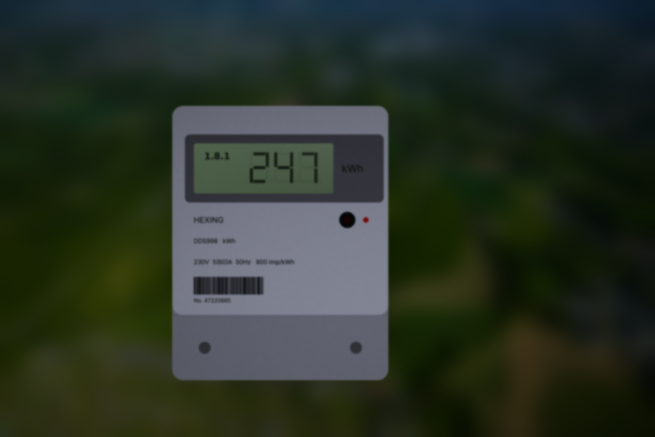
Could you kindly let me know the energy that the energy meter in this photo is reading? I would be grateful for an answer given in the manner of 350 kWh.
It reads 247 kWh
